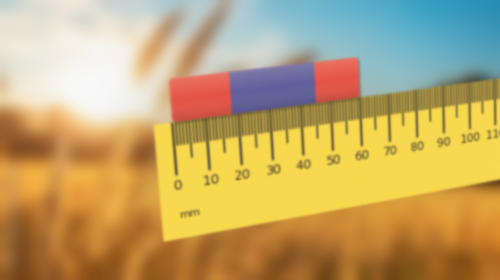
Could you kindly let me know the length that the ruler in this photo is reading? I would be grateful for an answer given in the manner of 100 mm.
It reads 60 mm
